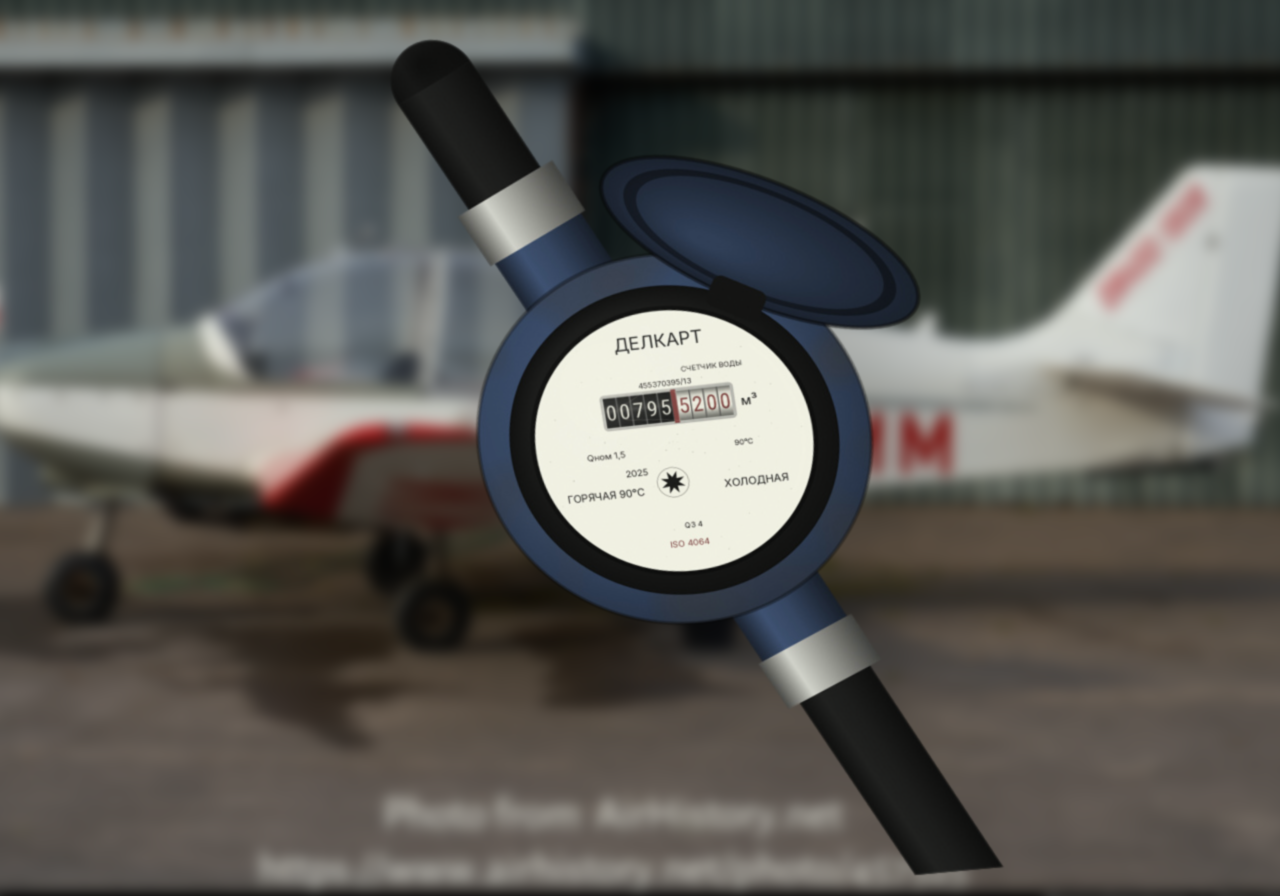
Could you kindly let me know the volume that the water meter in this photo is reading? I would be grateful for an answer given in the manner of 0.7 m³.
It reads 795.5200 m³
